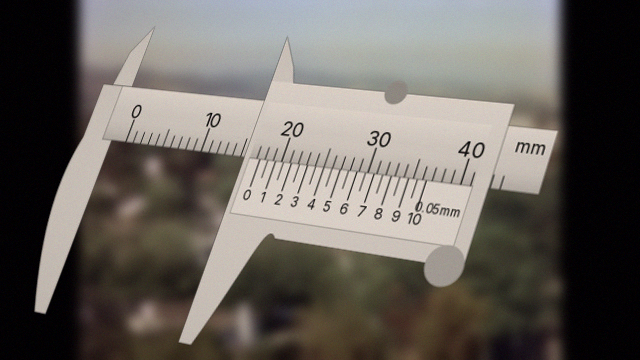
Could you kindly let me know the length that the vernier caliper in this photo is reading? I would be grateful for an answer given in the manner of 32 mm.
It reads 17.4 mm
